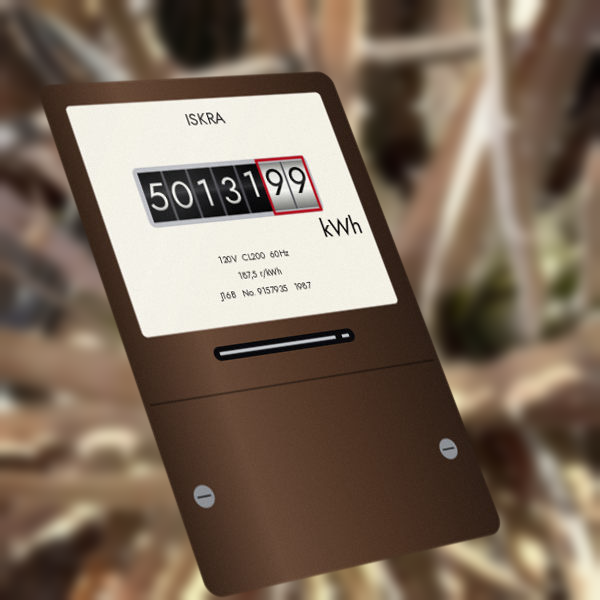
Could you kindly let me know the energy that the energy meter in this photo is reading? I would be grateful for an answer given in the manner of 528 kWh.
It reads 50131.99 kWh
